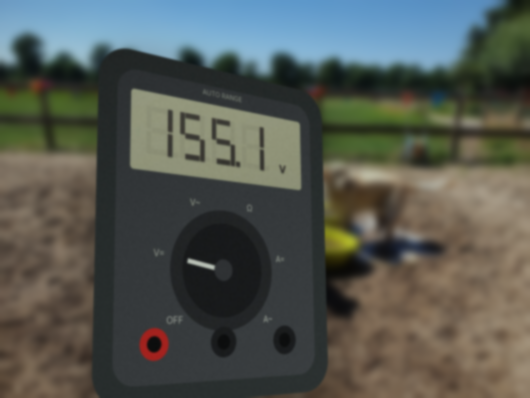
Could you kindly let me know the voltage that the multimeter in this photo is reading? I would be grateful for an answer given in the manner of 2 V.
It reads 155.1 V
